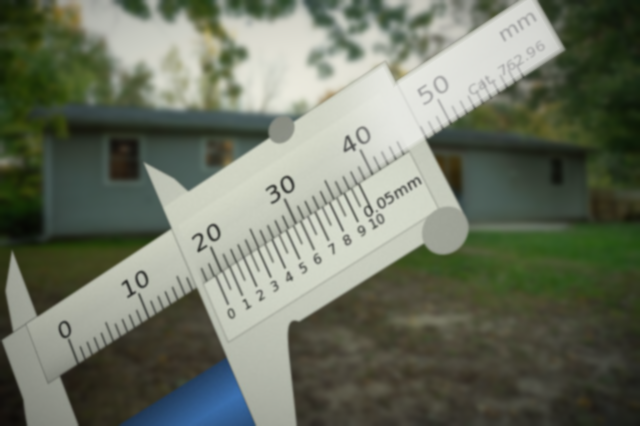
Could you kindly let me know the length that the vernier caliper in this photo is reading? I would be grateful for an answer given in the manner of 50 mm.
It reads 19.2 mm
